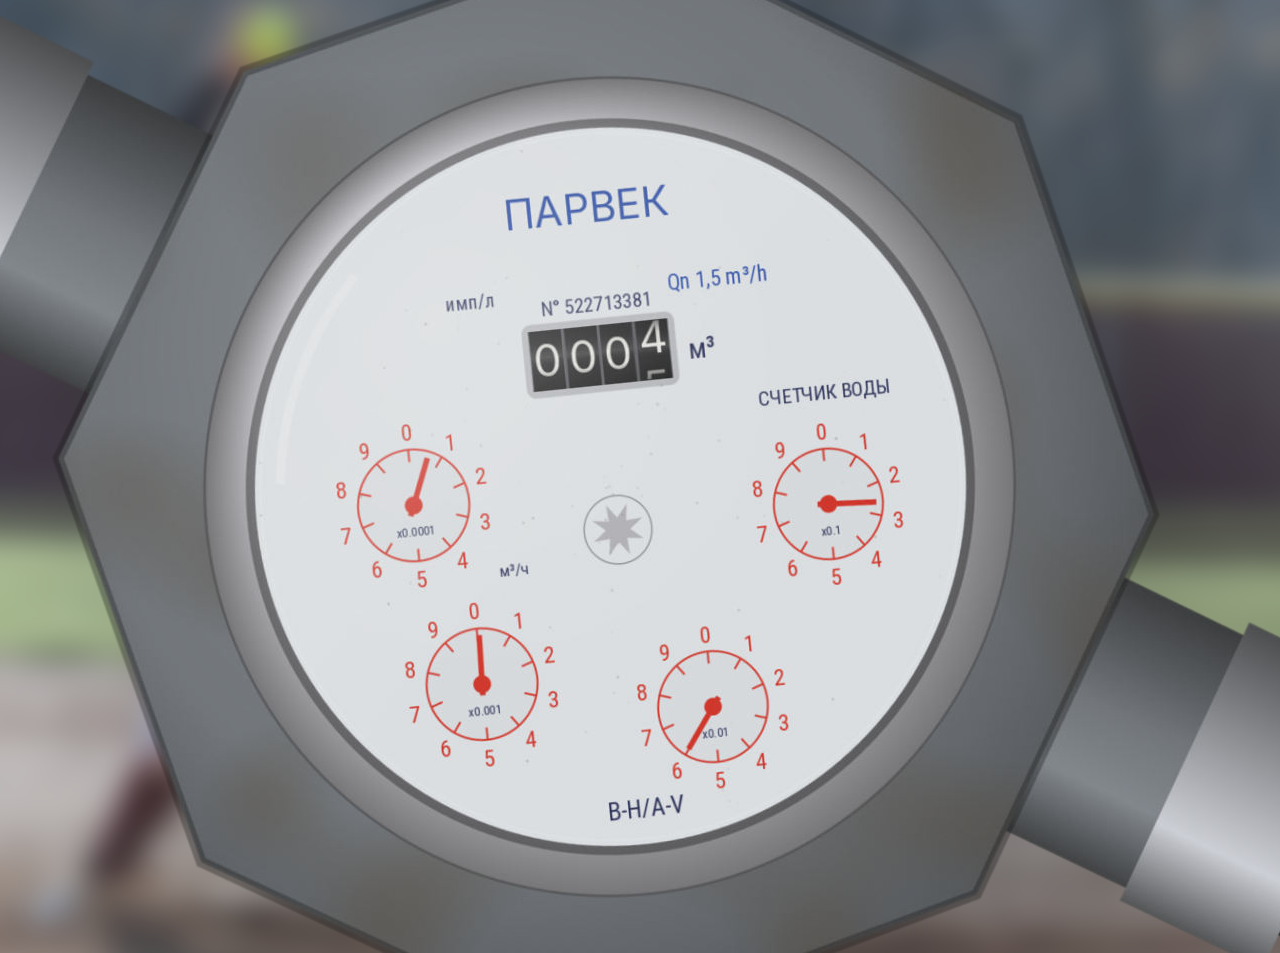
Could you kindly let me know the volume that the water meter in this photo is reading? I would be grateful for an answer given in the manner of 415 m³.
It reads 4.2600 m³
